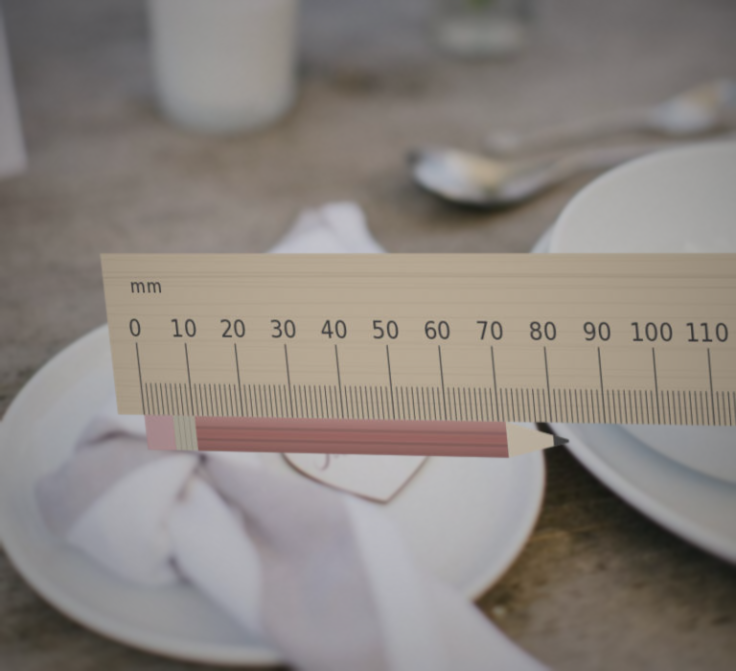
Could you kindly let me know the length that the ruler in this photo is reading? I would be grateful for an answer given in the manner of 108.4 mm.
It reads 83 mm
